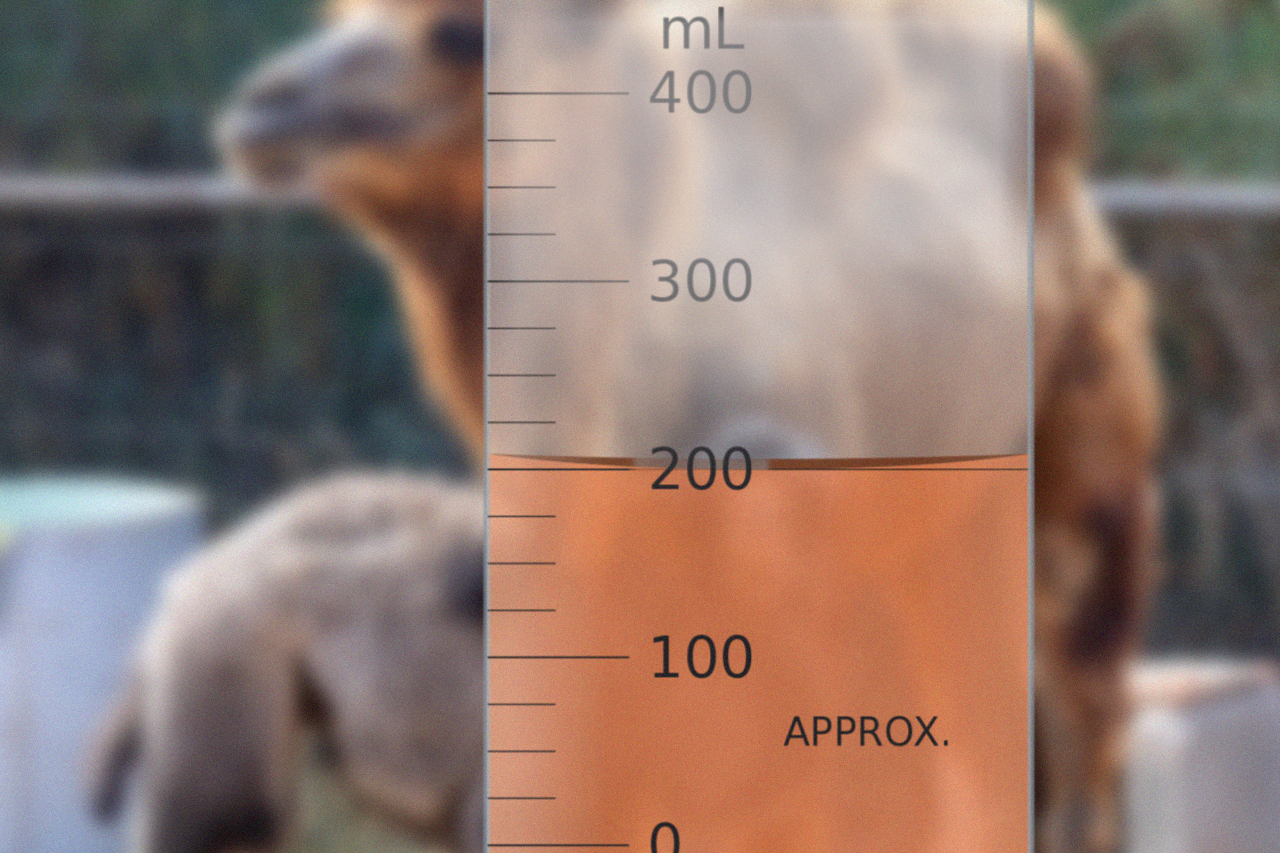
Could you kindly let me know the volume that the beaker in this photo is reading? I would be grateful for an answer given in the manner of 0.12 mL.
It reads 200 mL
